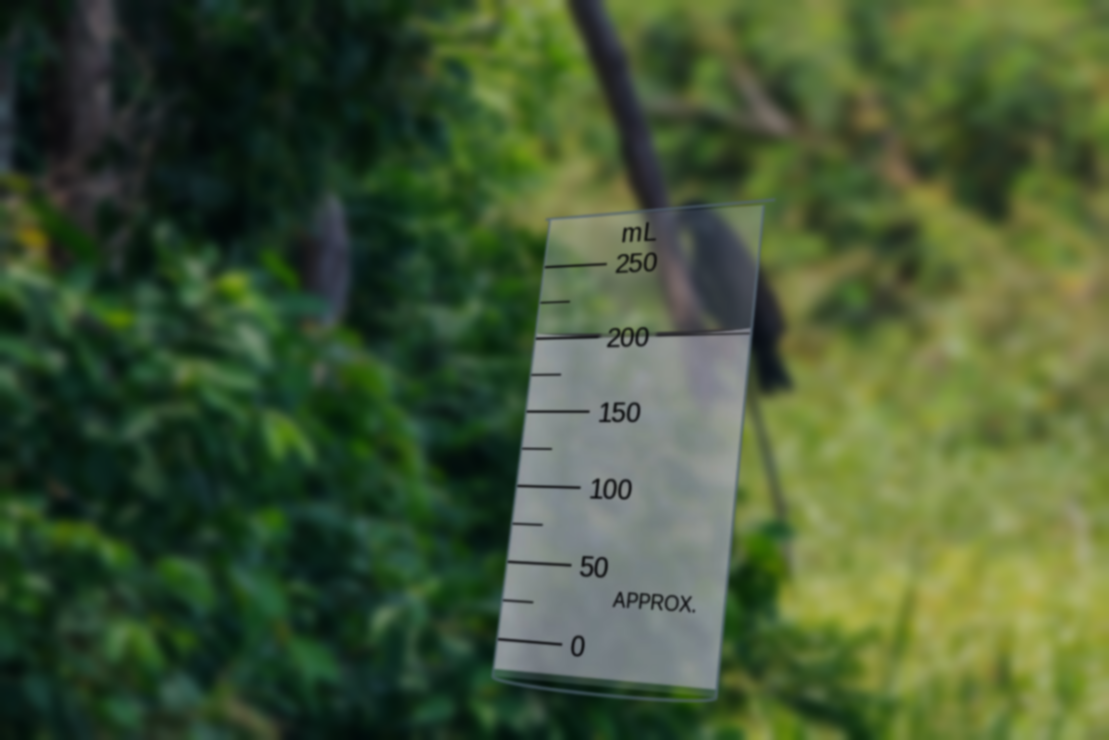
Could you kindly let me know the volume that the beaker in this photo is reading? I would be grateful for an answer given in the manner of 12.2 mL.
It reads 200 mL
